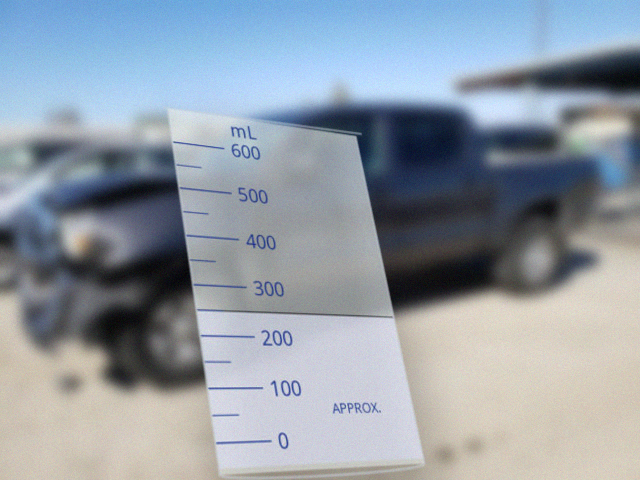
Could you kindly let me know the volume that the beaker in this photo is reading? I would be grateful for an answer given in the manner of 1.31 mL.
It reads 250 mL
